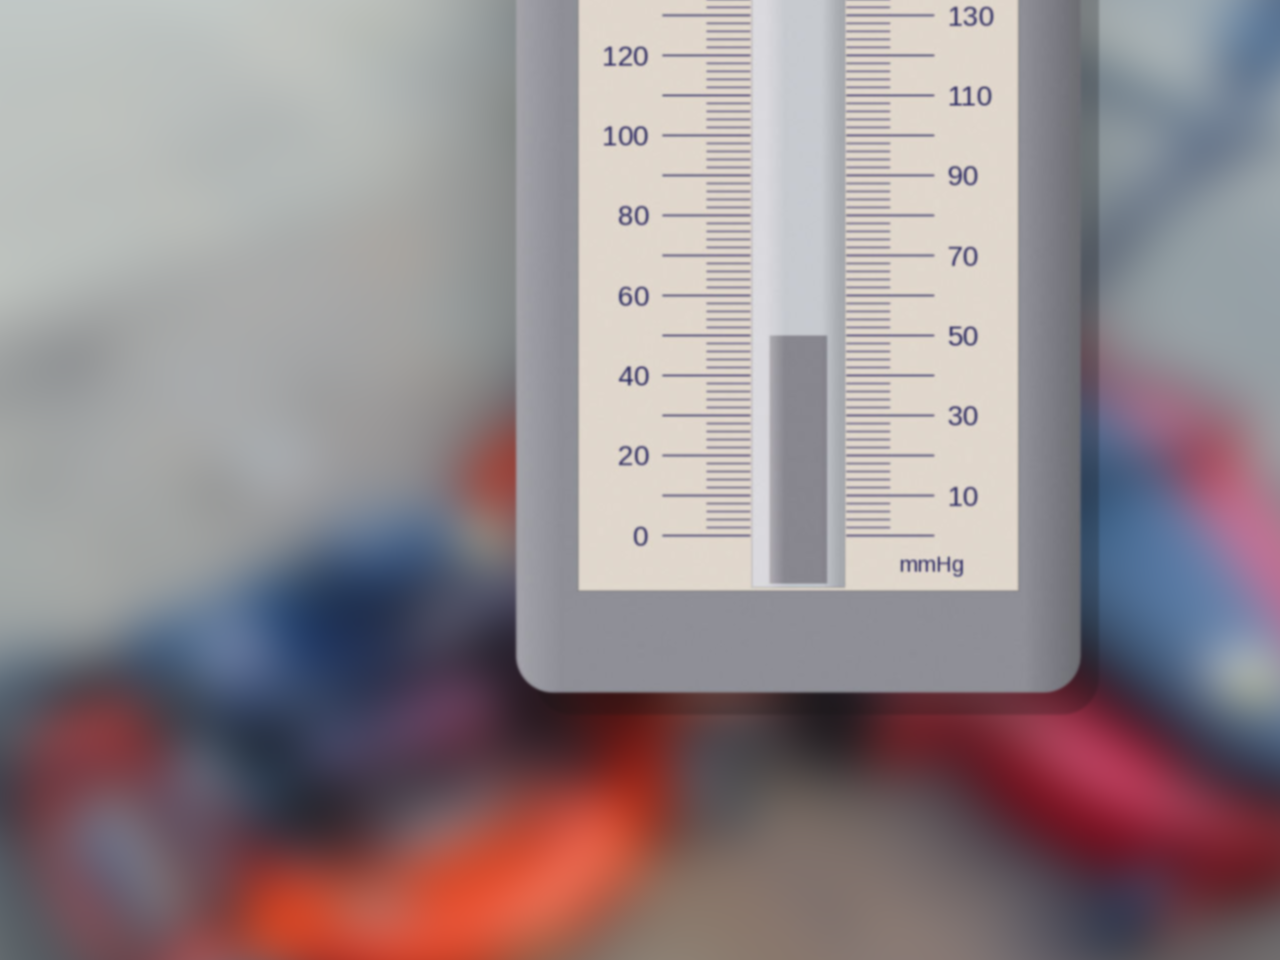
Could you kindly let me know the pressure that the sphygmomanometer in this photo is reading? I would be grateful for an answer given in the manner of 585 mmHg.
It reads 50 mmHg
